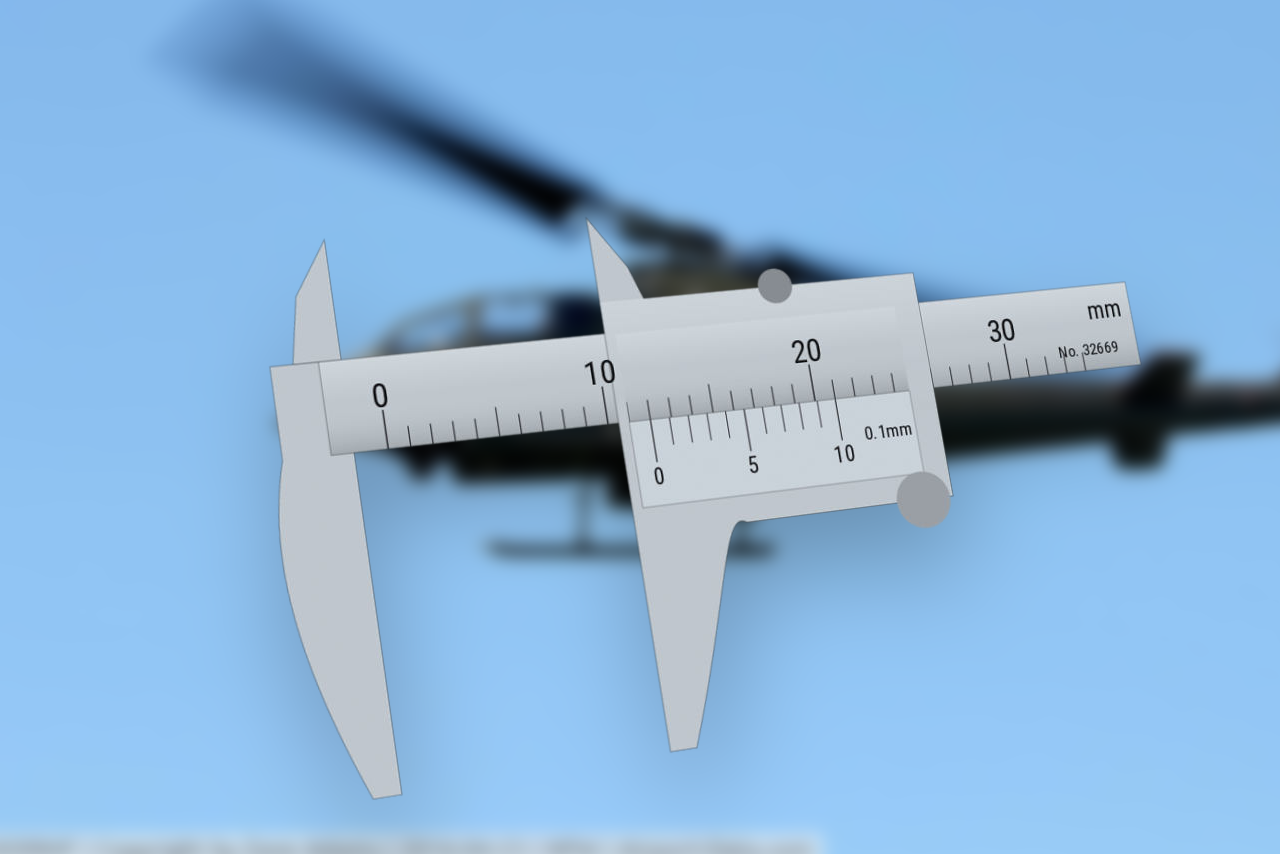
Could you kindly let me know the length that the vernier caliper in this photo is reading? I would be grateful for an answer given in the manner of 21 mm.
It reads 12.0 mm
